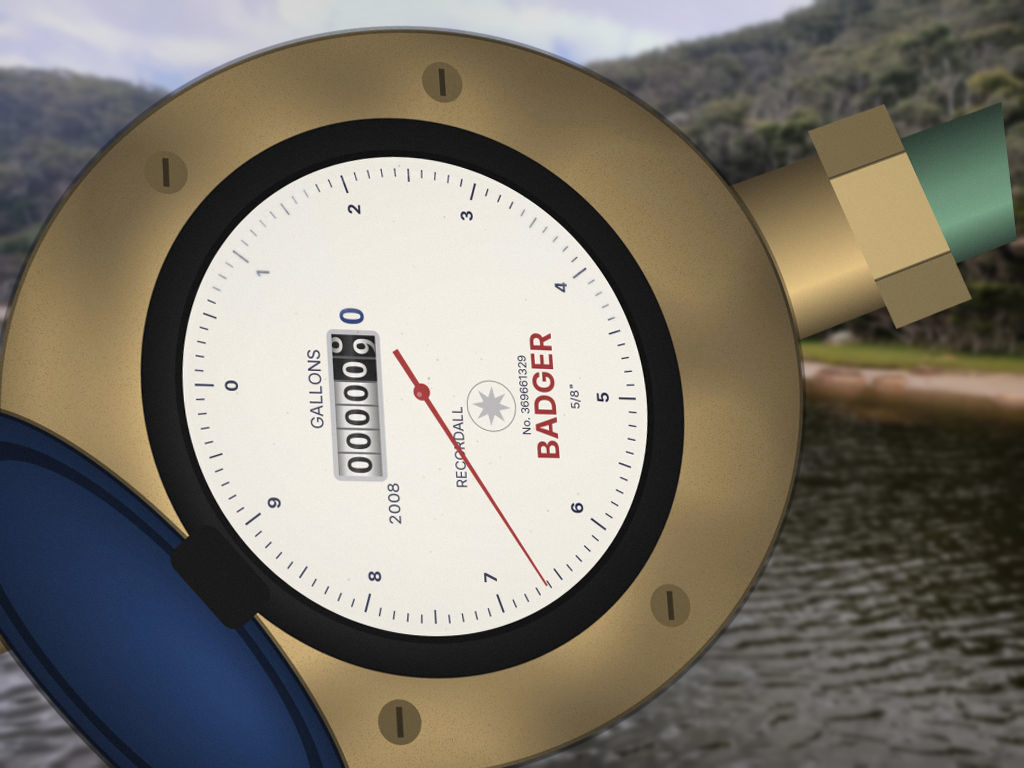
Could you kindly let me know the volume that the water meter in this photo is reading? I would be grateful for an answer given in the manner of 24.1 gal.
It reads 86.6 gal
